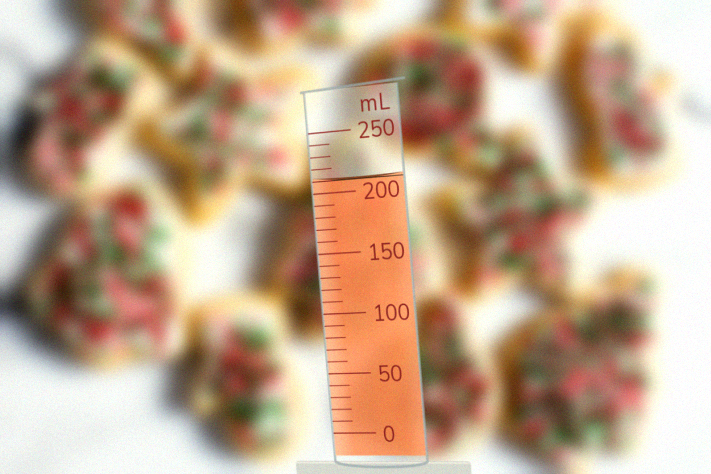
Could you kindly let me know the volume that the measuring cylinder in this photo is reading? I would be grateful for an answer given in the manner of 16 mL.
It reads 210 mL
